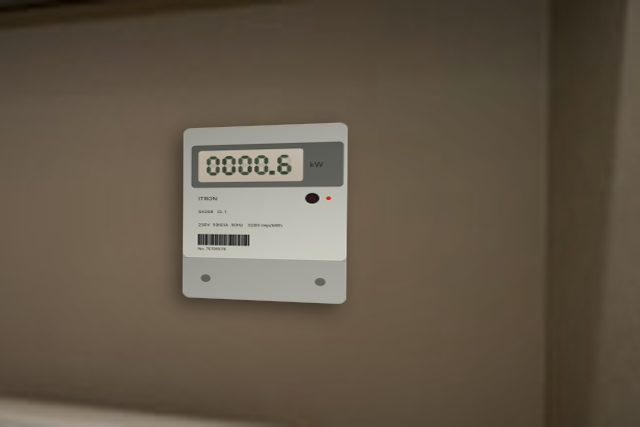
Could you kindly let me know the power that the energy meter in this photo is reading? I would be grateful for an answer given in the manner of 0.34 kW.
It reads 0.6 kW
